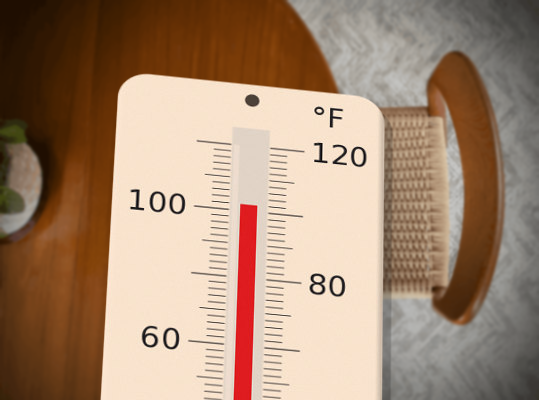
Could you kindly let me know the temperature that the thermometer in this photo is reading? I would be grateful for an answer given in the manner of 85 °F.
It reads 102 °F
